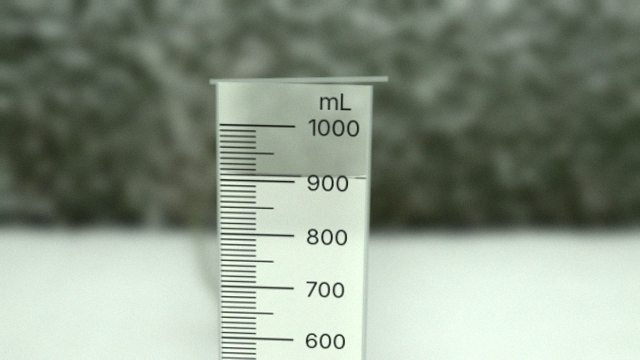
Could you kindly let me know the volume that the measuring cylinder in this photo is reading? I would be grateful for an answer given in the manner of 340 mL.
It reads 910 mL
